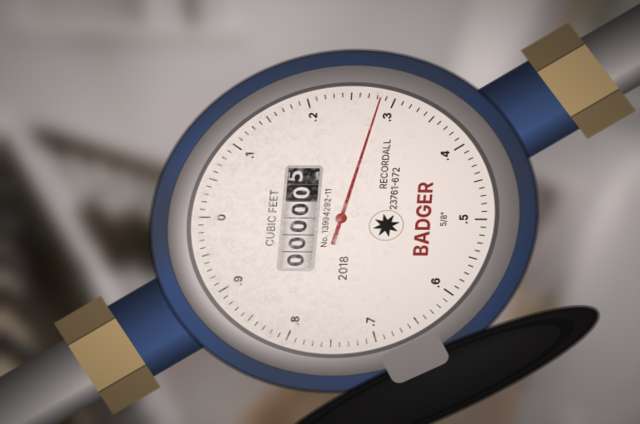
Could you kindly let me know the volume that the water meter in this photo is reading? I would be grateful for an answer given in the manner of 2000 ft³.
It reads 5.28 ft³
